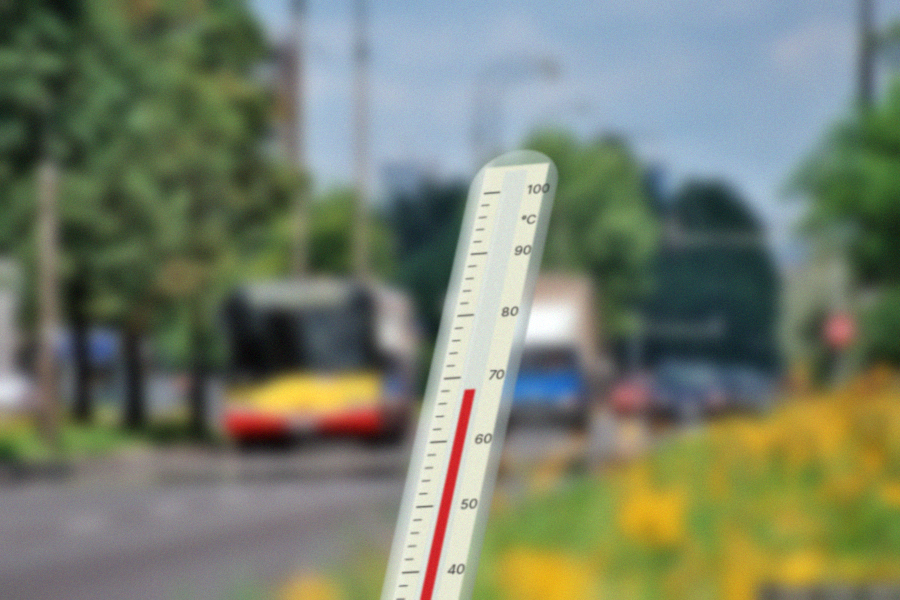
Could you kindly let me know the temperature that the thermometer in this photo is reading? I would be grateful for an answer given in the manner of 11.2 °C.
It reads 68 °C
